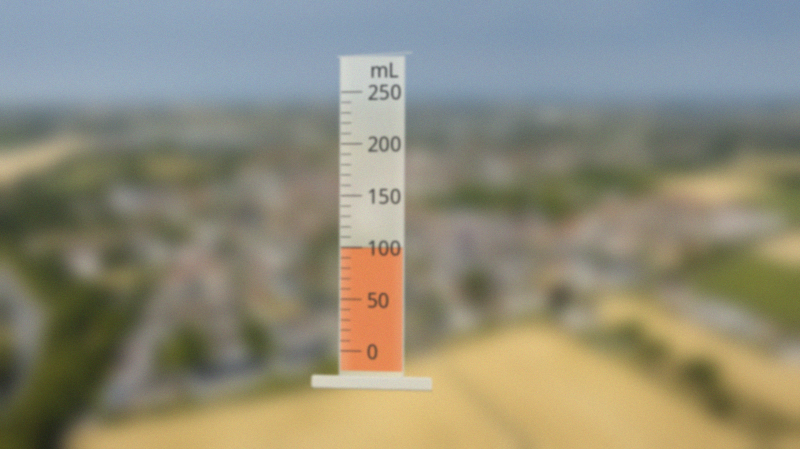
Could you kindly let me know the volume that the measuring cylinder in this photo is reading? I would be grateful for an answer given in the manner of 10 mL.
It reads 100 mL
